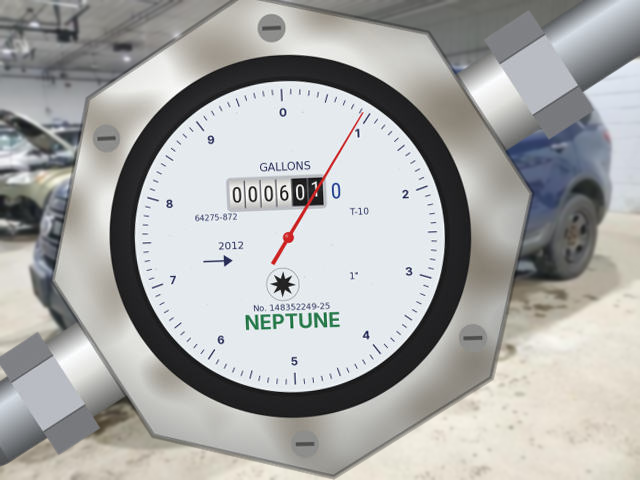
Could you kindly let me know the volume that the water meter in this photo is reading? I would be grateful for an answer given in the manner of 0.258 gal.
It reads 6010.9 gal
